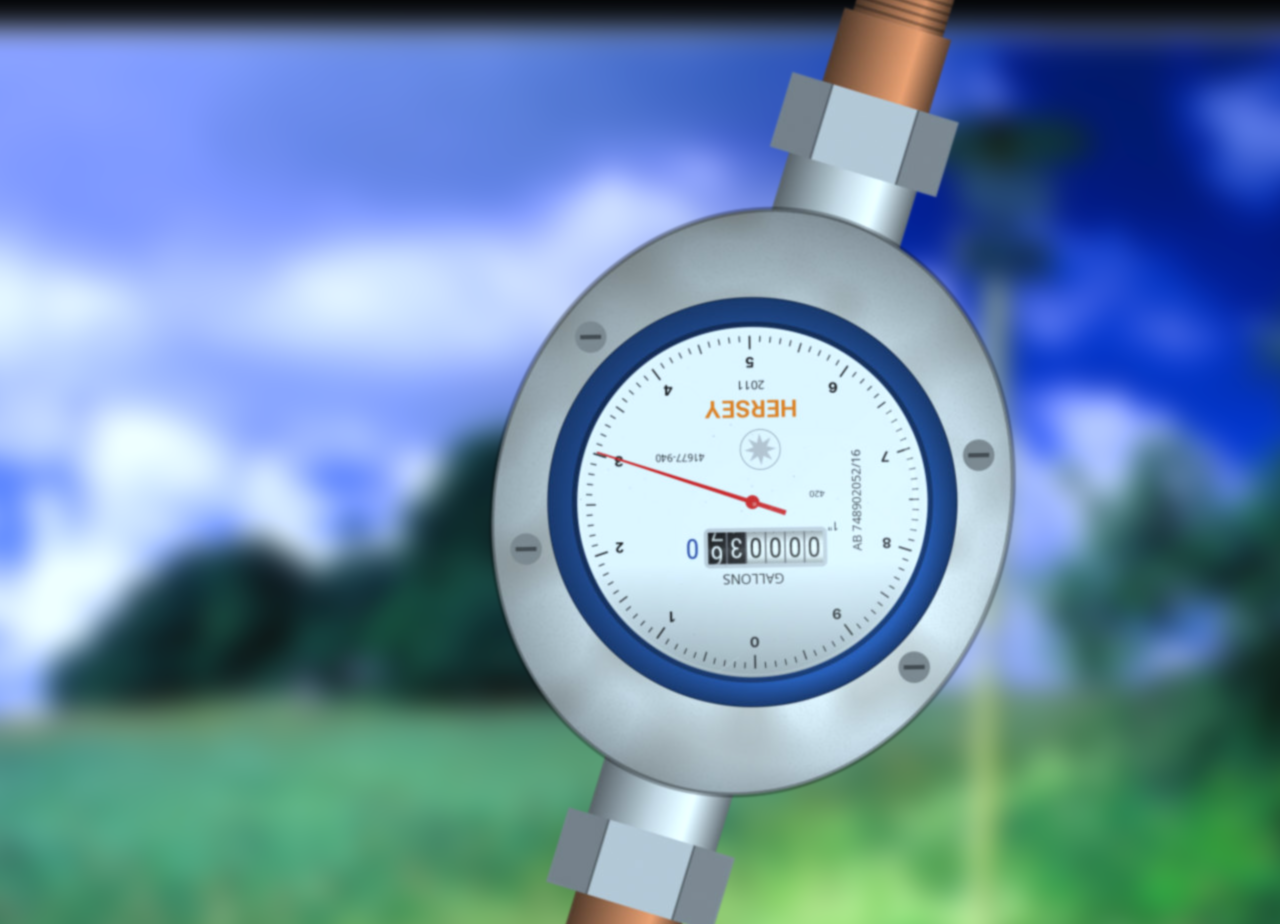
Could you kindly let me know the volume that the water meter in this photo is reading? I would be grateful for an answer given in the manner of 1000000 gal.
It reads 363.0 gal
